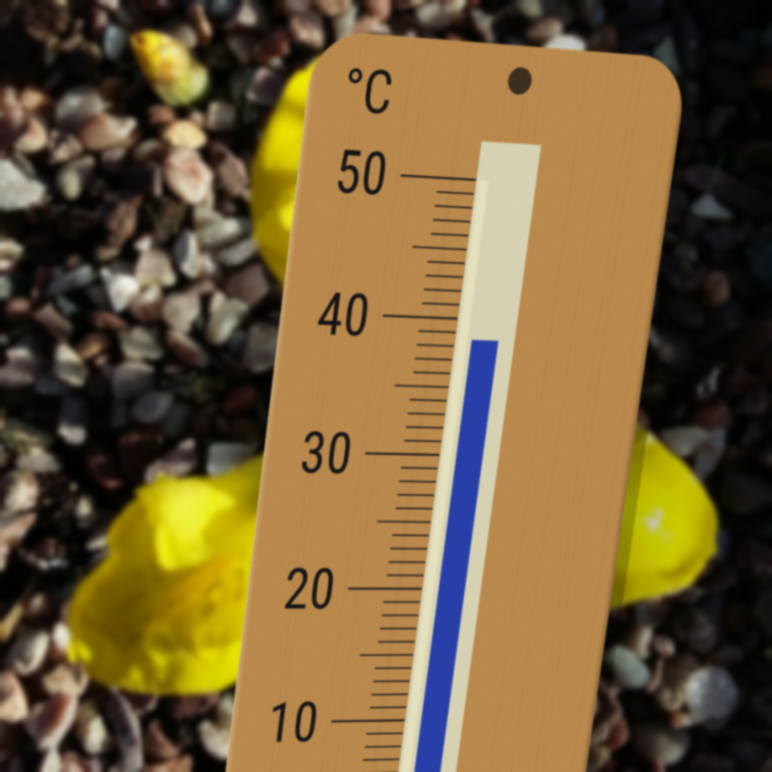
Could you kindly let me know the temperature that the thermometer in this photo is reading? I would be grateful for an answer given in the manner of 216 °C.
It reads 38.5 °C
